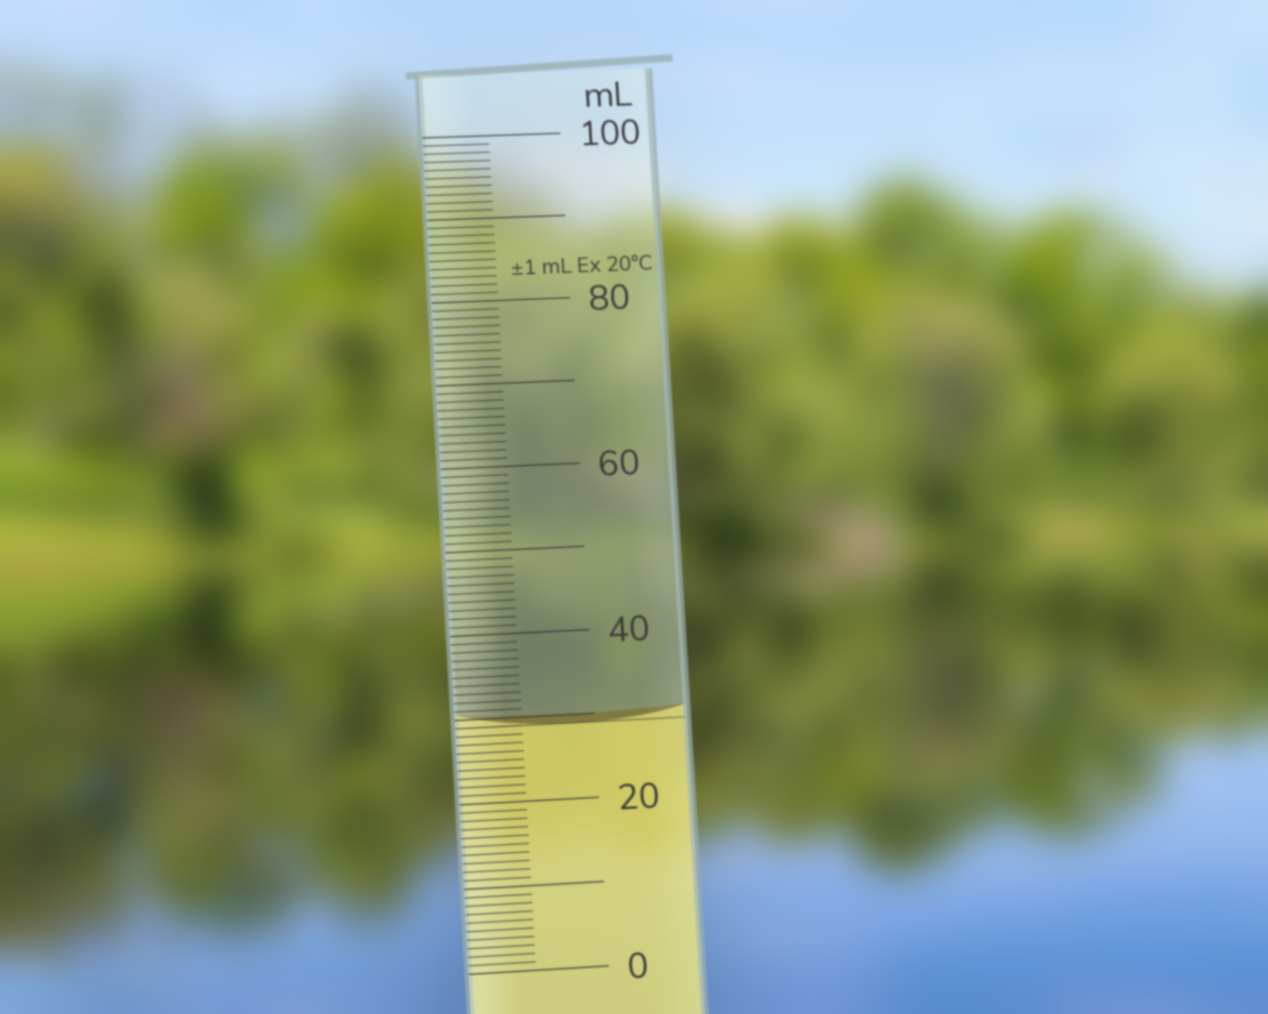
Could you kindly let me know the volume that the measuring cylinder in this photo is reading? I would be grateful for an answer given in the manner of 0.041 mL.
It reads 29 mL
